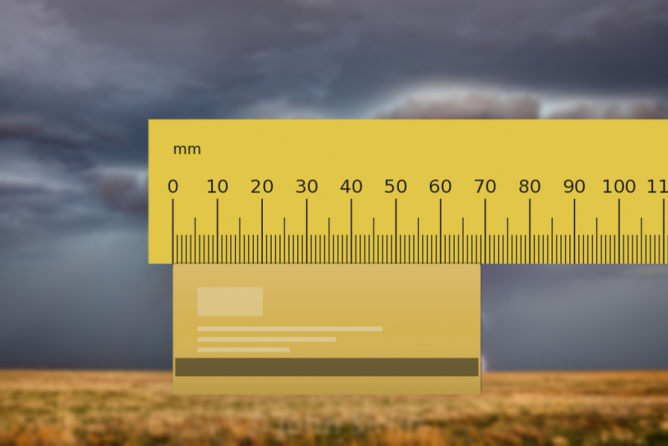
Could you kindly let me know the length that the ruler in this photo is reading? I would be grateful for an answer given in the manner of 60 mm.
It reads 69 mm
